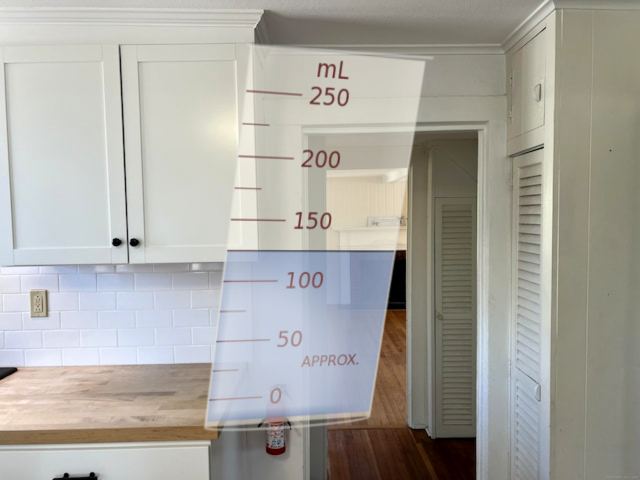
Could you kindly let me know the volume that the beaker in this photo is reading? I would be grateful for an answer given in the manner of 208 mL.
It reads 125 mL
